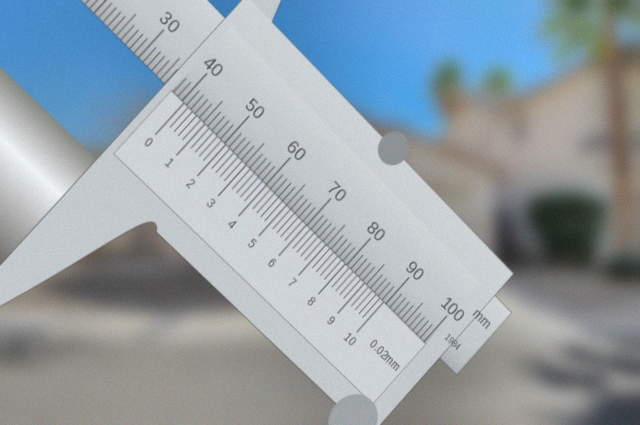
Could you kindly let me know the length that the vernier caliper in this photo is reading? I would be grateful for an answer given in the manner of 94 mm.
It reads 40.5 mm
